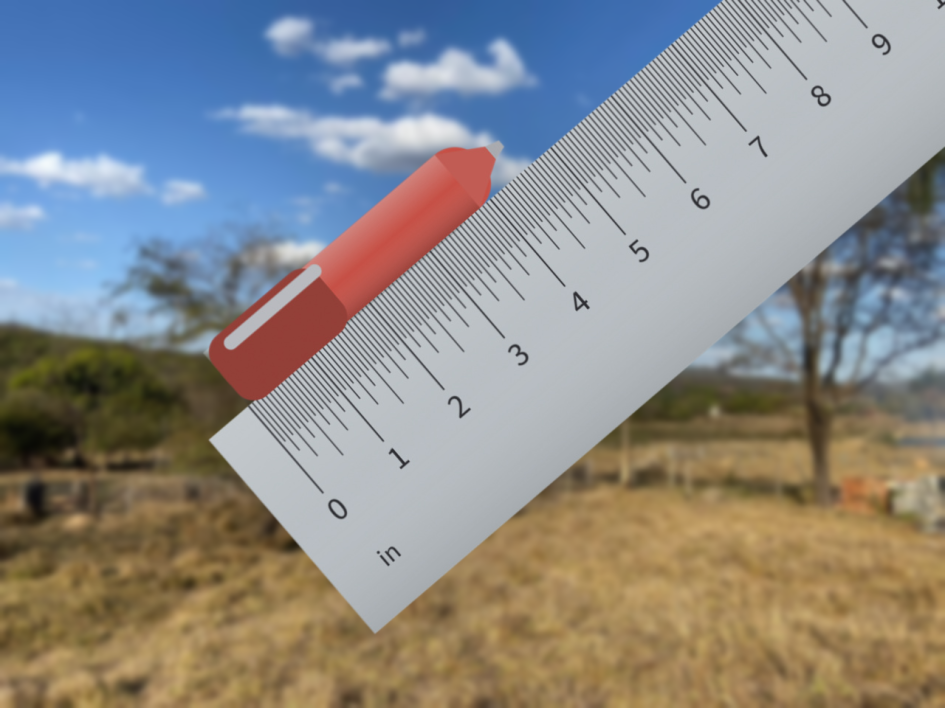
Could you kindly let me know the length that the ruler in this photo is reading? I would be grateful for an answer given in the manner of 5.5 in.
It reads 4.5625 in
